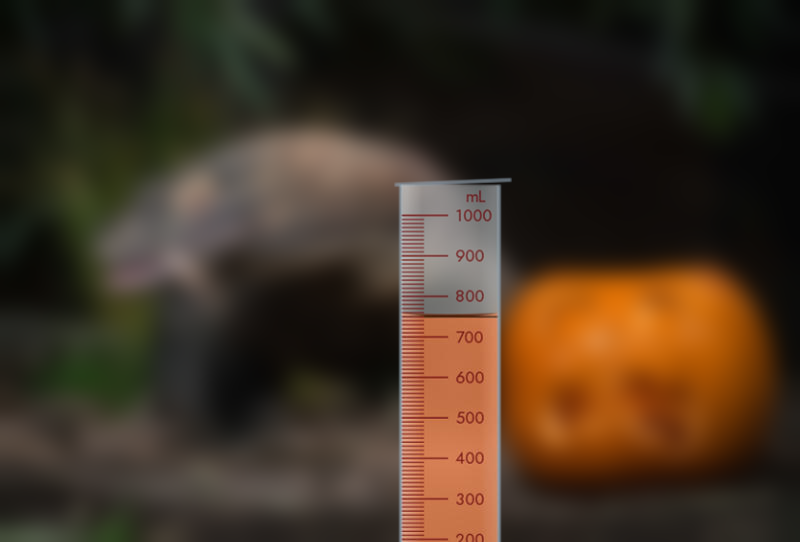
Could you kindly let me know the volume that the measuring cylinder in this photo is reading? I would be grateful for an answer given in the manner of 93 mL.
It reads 750 mL
